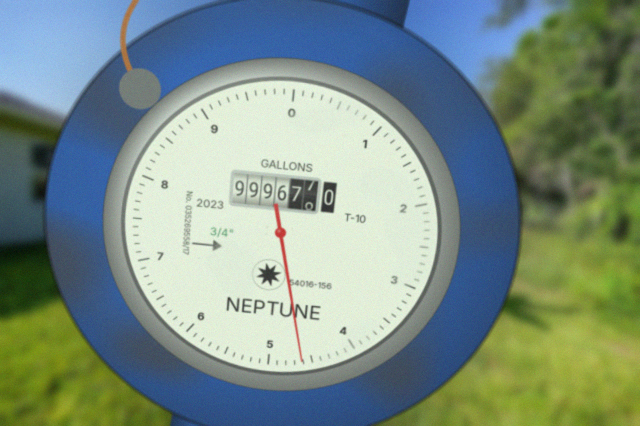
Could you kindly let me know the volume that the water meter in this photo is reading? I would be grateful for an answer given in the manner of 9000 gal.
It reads 9996774.6 gal
